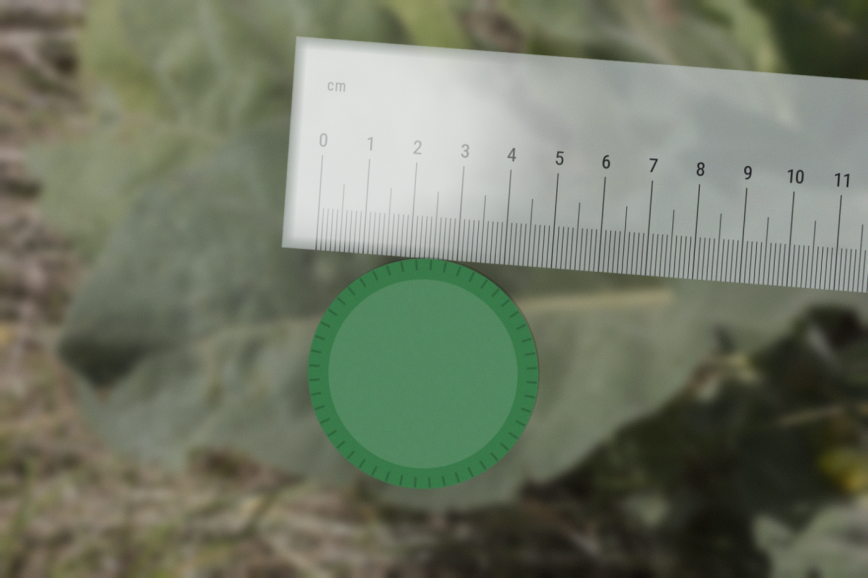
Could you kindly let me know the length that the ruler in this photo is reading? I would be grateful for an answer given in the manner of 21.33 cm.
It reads 4.9 cm
